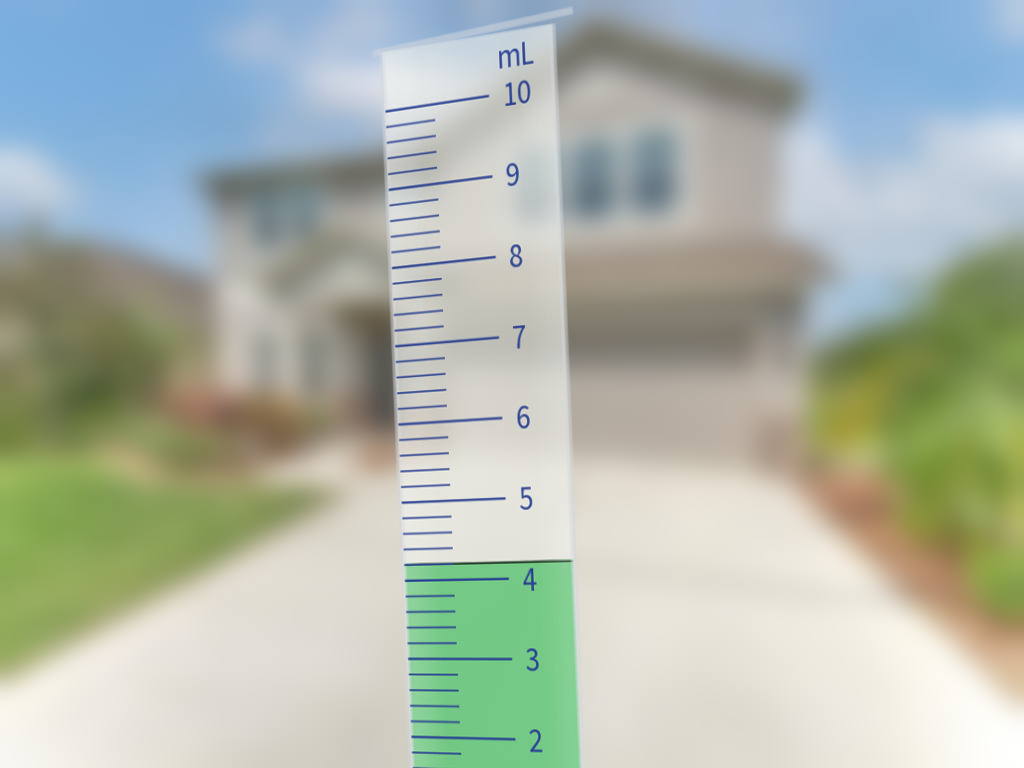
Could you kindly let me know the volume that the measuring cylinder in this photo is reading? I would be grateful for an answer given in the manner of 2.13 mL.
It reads 4.2 mL
